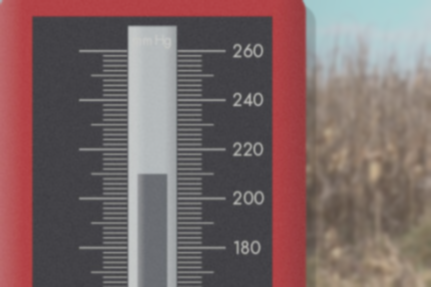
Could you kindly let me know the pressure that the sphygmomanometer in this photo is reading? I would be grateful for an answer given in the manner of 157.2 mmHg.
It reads 210 mmHg
